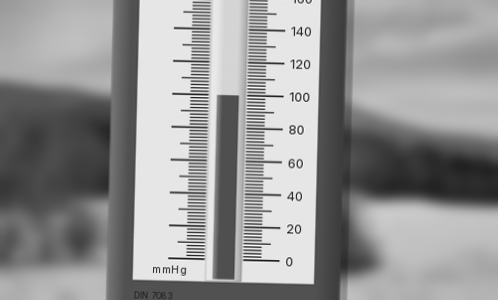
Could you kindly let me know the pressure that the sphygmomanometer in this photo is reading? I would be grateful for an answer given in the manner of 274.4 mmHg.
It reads 100 mmHg
